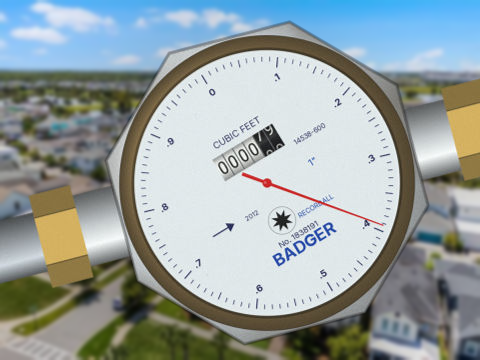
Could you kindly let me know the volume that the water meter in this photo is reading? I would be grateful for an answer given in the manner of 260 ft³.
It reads 79.39 ft³
